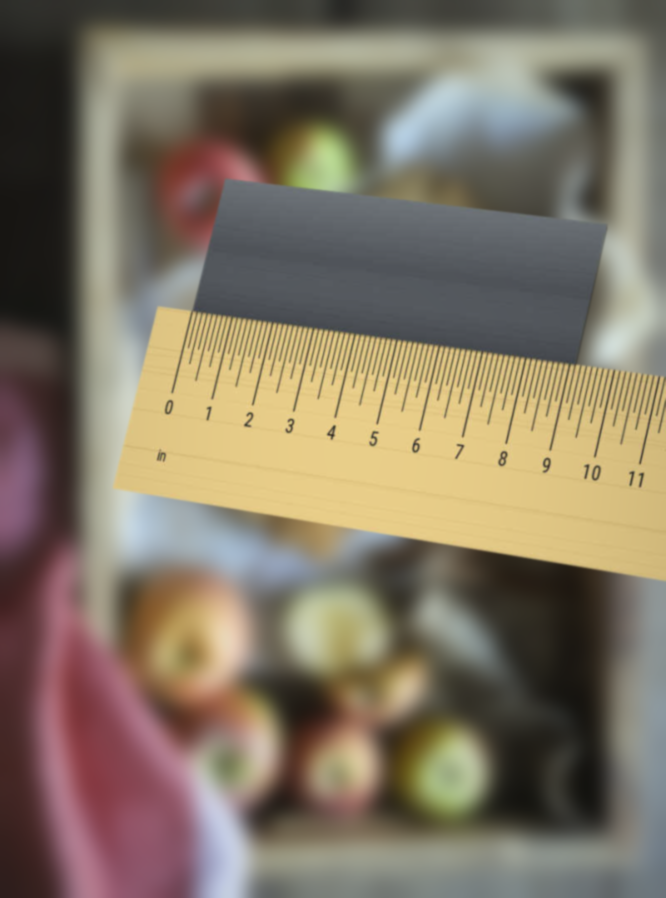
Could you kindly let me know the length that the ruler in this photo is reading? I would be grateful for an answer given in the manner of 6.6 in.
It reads 9.125 in
